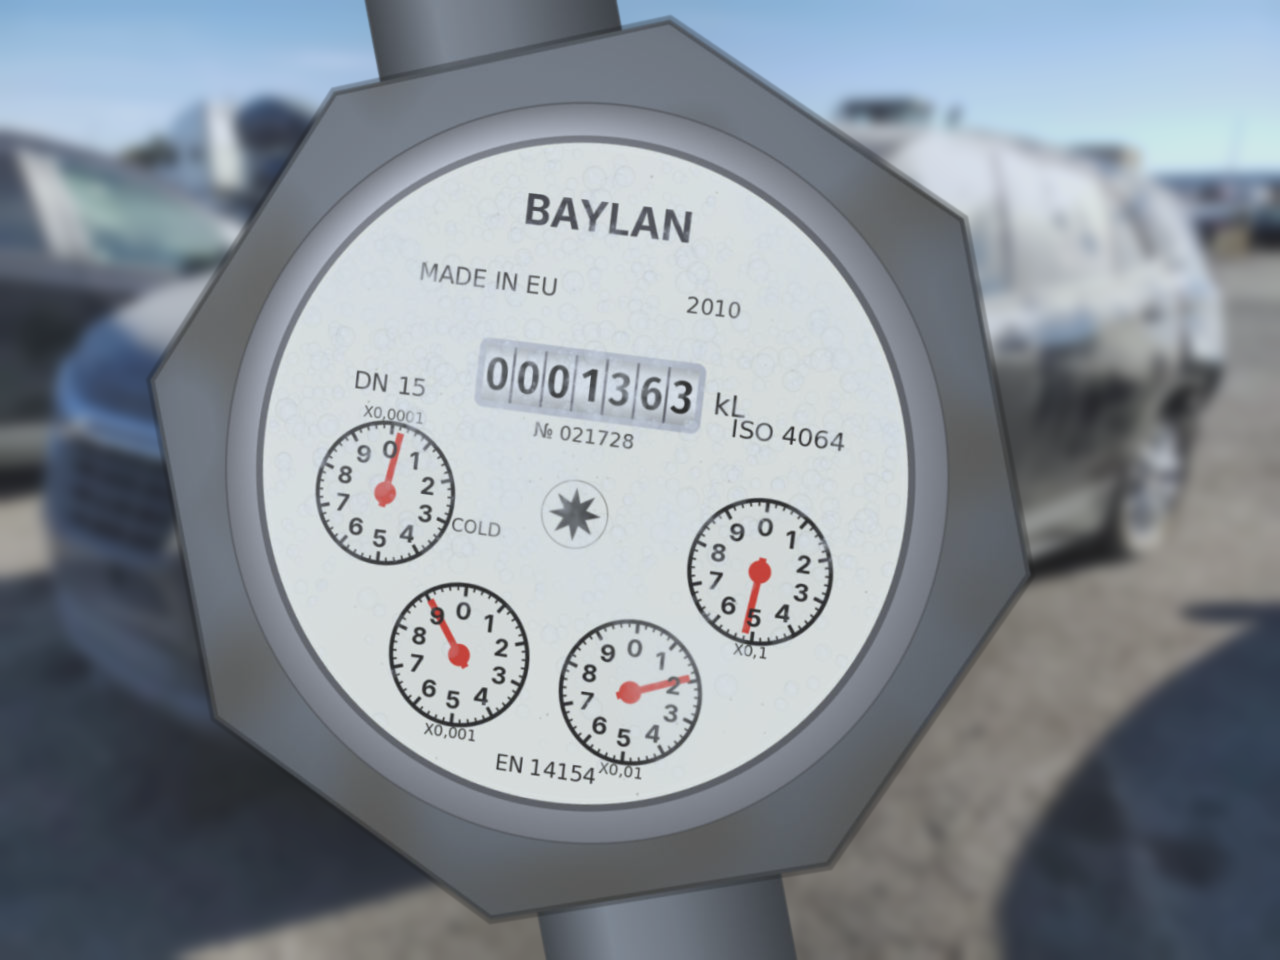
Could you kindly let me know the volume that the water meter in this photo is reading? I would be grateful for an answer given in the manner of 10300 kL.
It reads 1363.5190 kL
